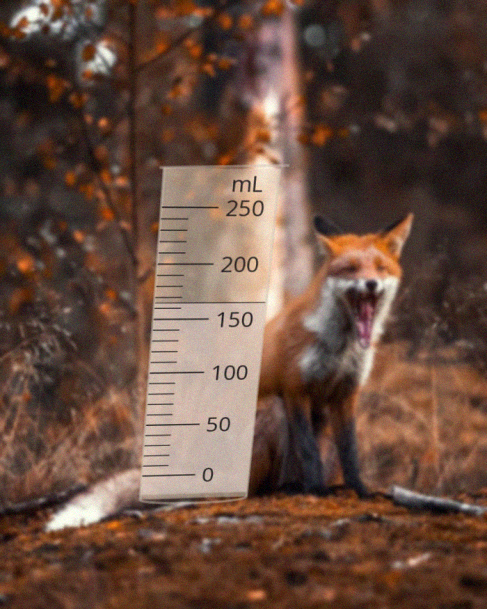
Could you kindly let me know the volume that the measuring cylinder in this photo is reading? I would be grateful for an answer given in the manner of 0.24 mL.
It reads 165 mL
